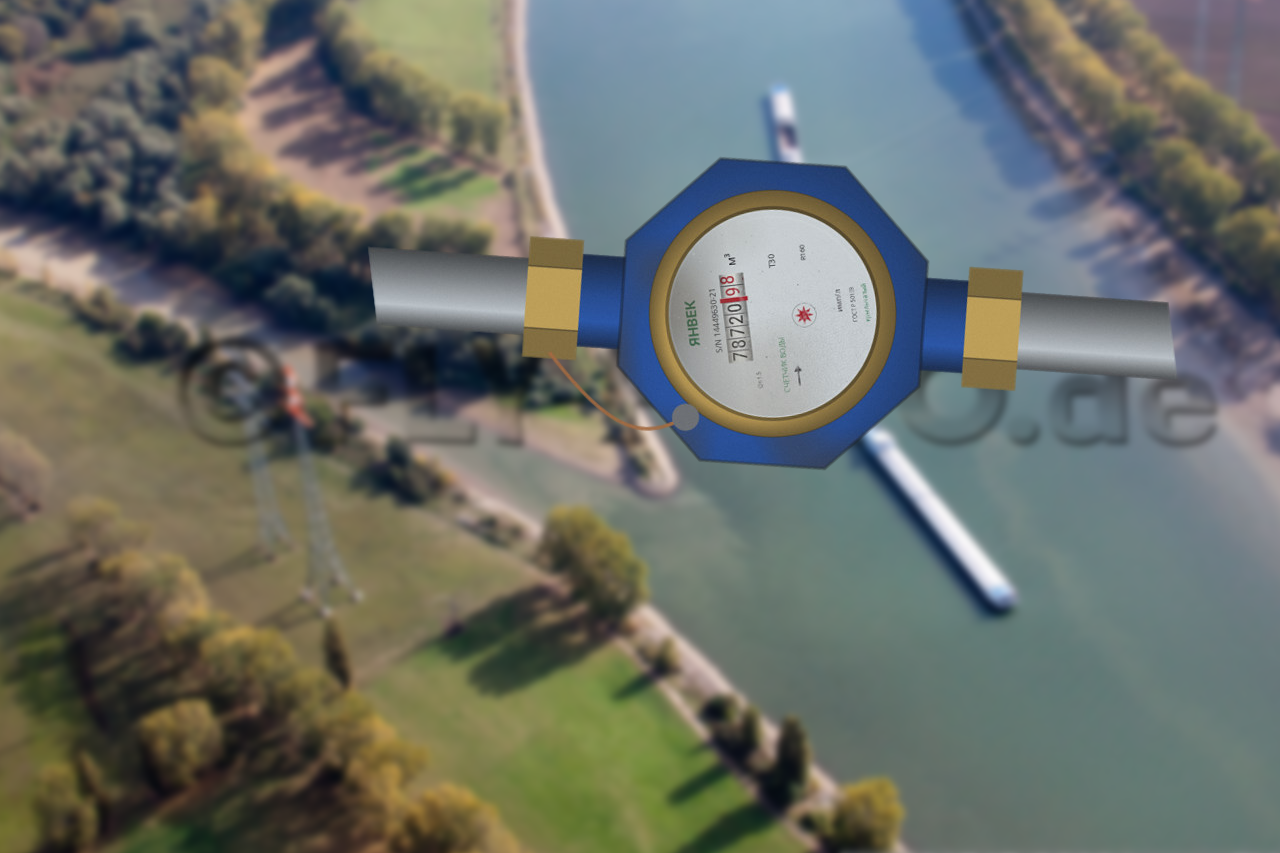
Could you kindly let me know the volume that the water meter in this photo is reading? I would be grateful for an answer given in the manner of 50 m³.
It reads 78720.98 m³
